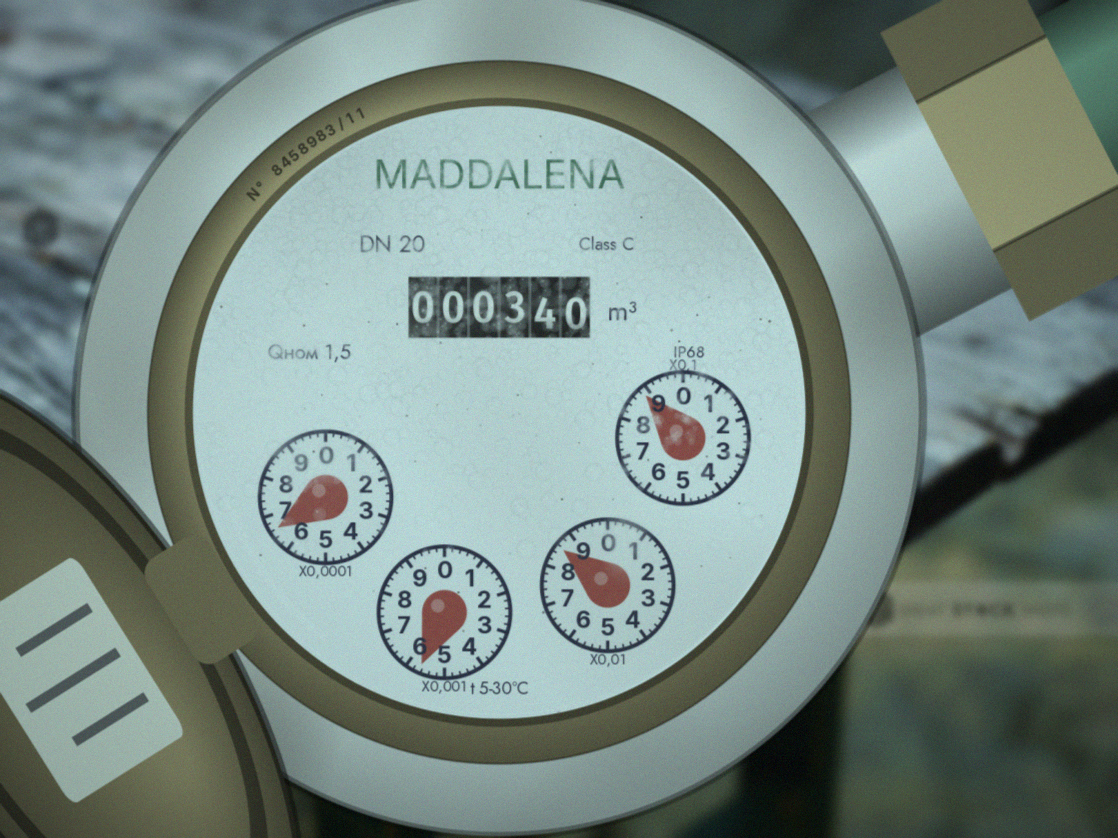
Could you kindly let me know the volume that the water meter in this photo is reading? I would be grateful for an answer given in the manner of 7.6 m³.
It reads 339.8856 m³
